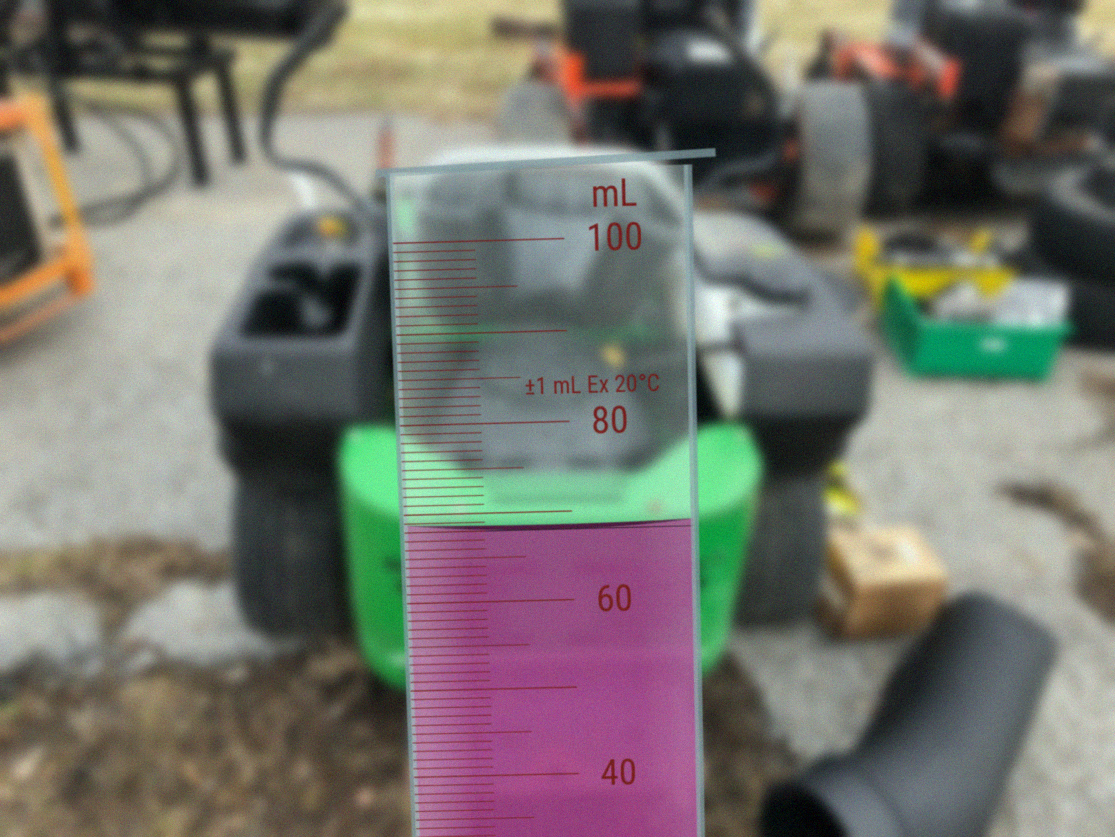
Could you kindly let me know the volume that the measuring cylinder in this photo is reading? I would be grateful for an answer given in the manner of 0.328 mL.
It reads 68 mL
